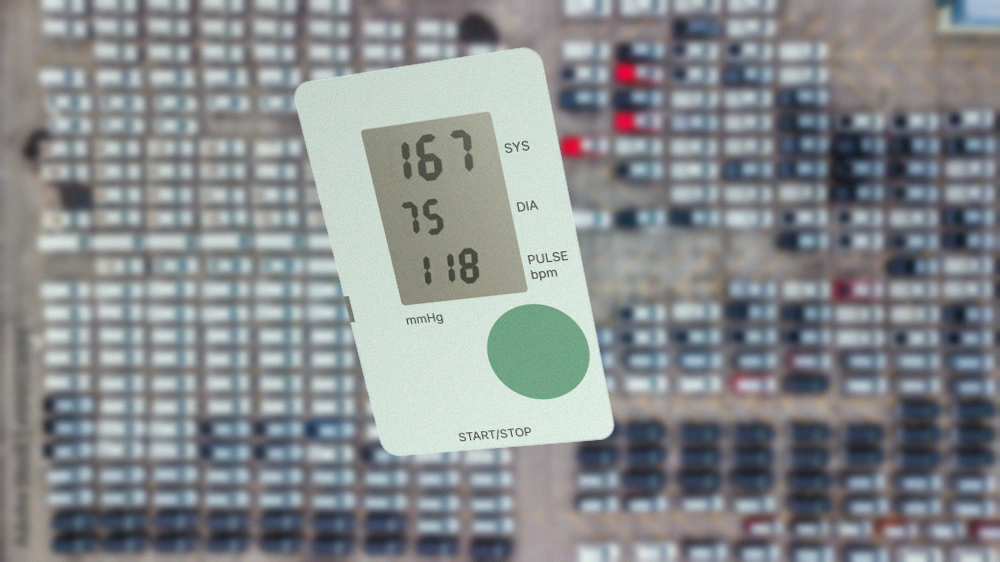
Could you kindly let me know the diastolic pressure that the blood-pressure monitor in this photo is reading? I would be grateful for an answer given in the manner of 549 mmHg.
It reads 75 mmHg
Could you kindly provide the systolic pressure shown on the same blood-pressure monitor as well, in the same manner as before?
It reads 167 mmHg
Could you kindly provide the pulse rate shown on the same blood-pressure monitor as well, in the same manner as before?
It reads 118 bpm
